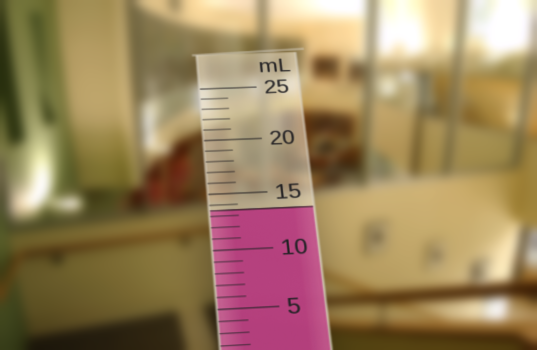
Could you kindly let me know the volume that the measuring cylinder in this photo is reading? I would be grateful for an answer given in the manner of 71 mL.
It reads 13.5 mL
